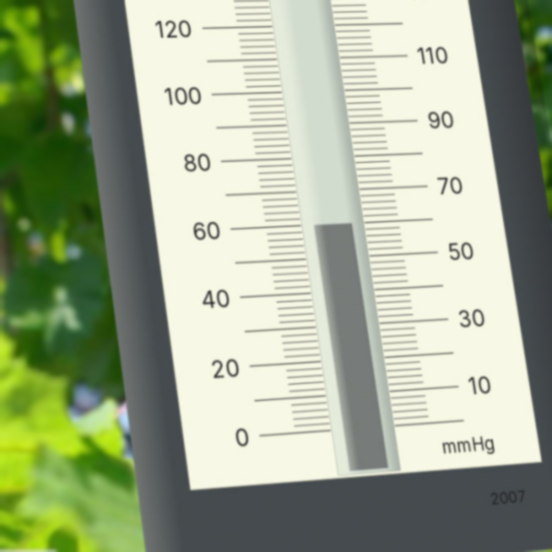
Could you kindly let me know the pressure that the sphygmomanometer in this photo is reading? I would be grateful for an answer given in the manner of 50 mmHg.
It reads 60 mmHg
